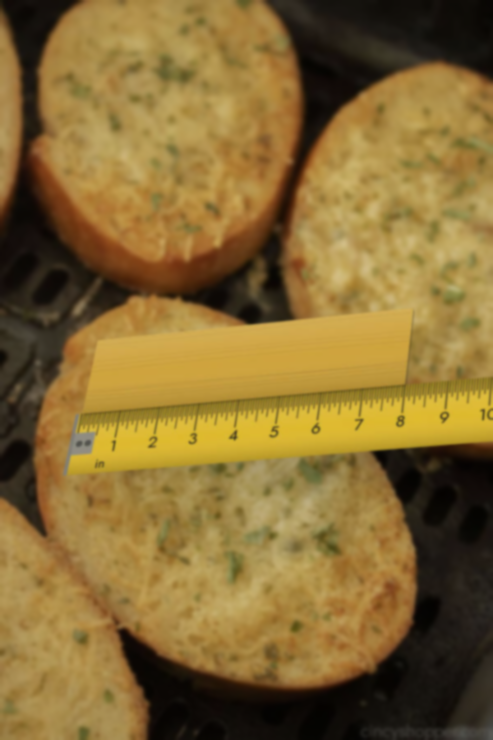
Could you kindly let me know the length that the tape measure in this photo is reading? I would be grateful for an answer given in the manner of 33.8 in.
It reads 8 in
